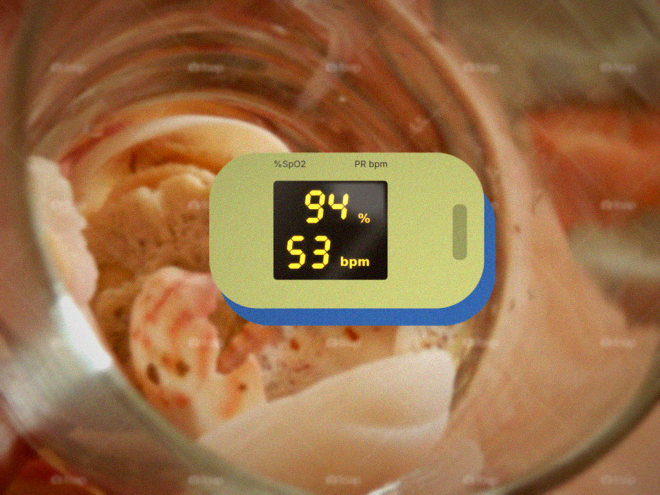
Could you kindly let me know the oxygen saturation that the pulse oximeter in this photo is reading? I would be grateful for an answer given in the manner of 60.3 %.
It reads 94 %
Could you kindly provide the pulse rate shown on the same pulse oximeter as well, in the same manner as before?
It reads 53 bpm
